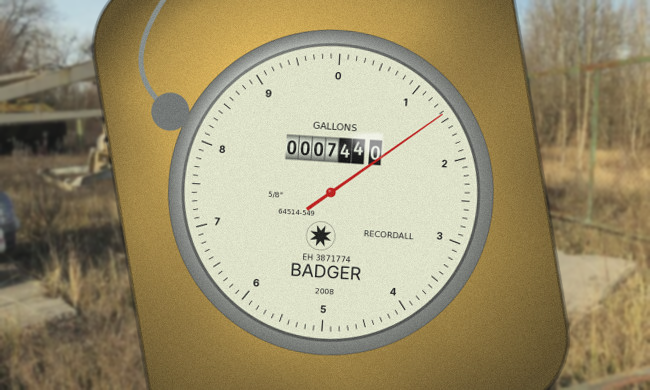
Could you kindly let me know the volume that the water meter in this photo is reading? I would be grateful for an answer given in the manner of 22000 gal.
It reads 7441.4 gal
